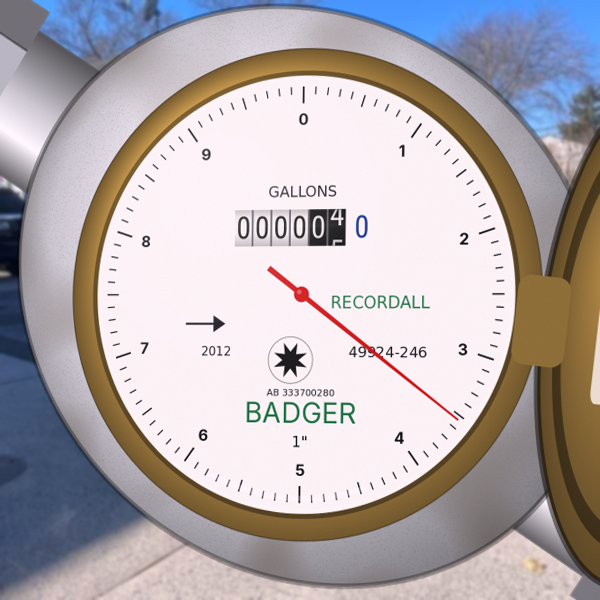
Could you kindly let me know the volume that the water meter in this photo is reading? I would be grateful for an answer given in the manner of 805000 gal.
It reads 43.5 gal
